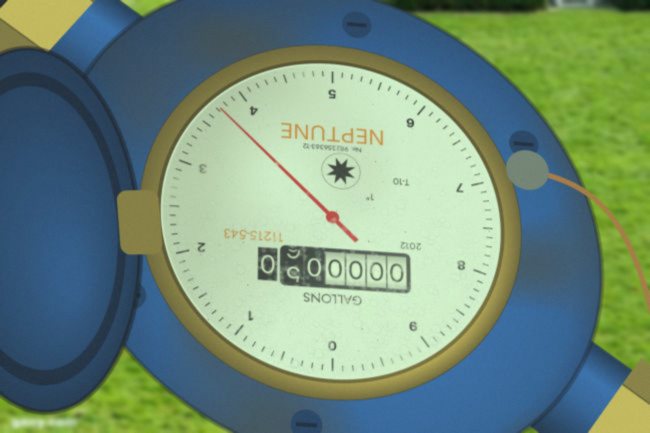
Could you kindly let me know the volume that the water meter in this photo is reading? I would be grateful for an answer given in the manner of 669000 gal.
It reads 53.7 gal
